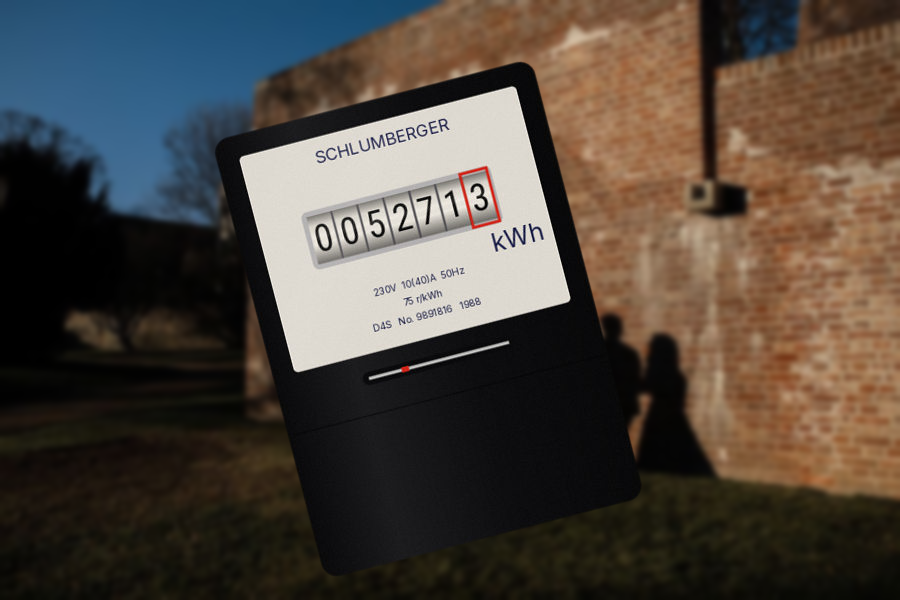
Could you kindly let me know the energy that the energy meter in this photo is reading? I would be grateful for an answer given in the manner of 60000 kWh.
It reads 5271.3 kWh
